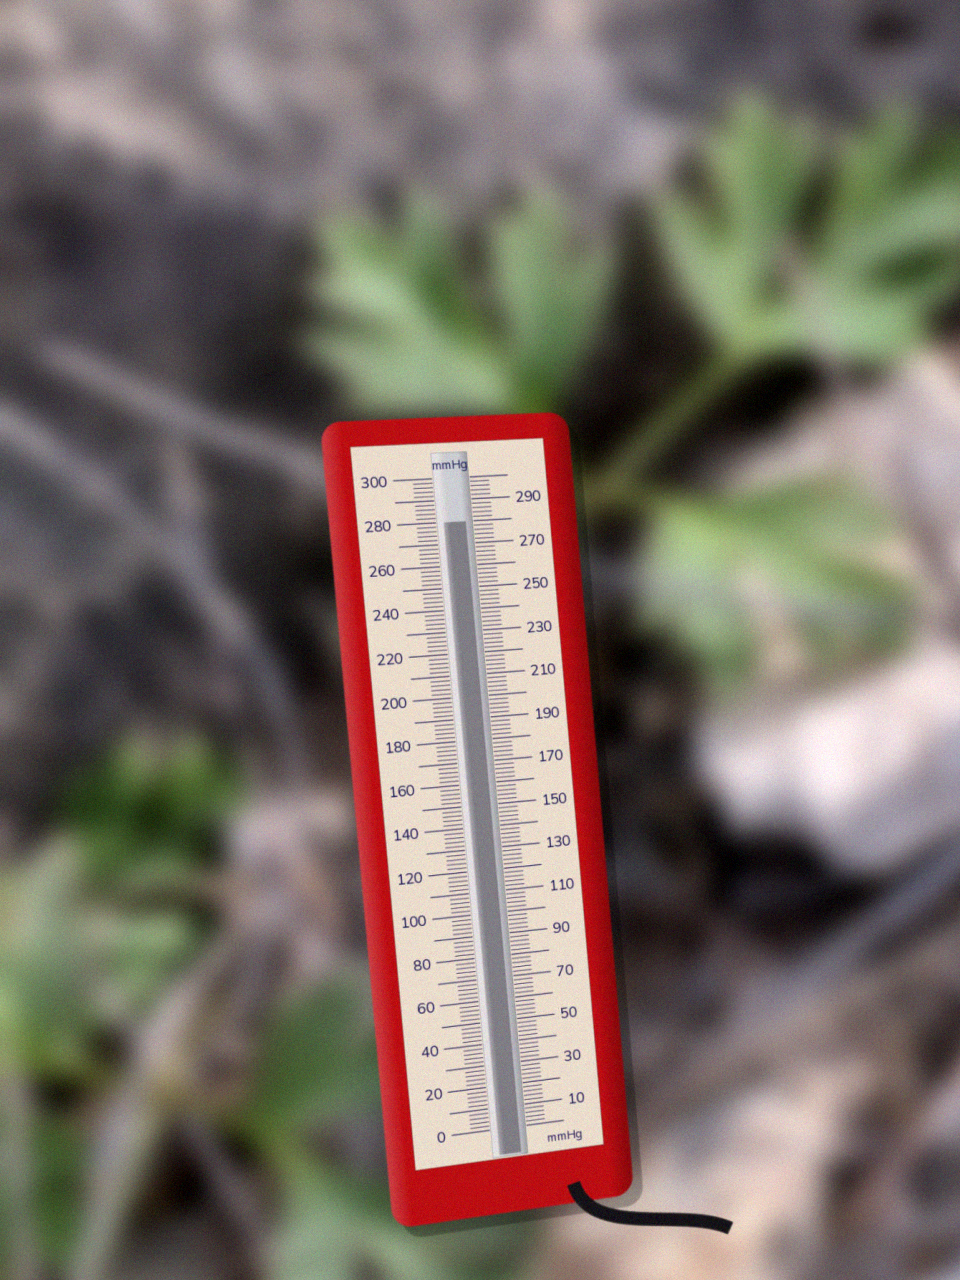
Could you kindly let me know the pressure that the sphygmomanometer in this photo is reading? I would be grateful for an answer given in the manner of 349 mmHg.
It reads 280 mmHg
